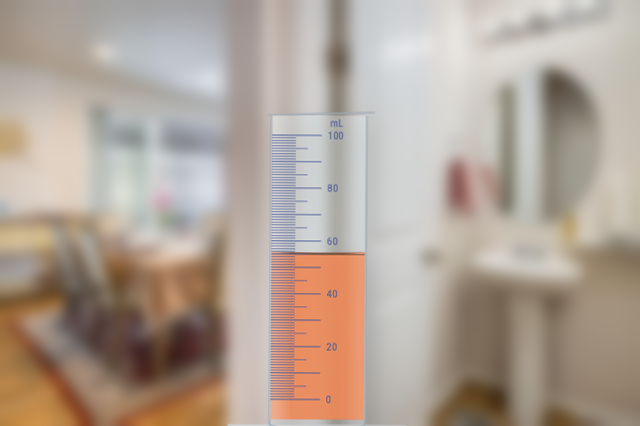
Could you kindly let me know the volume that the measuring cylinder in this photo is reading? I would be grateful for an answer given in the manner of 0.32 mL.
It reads 55 mL
